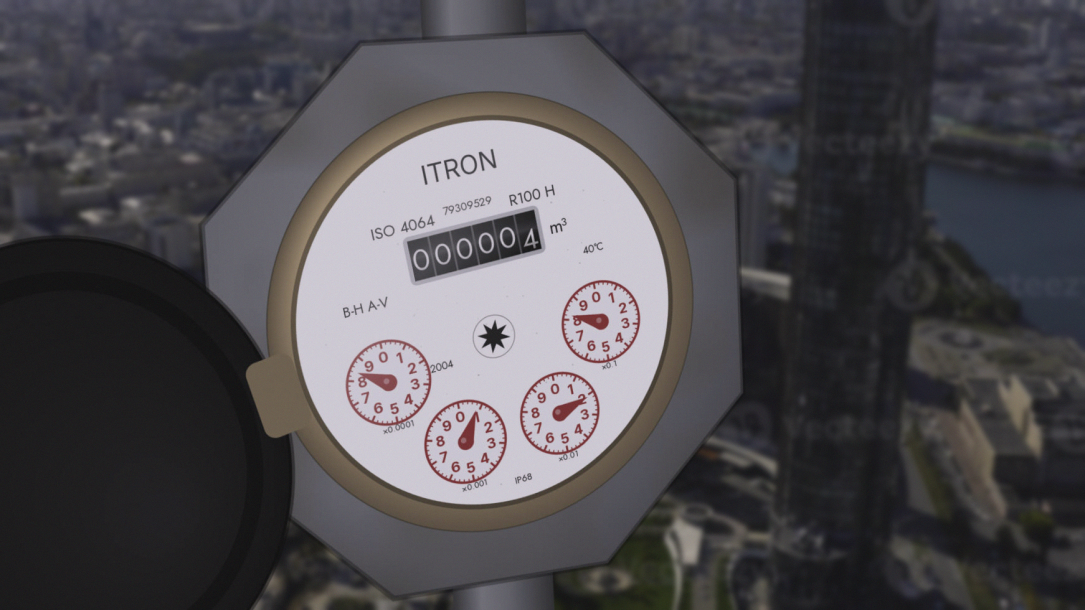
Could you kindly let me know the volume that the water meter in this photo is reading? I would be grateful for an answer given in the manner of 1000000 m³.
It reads 3.8208 m³
